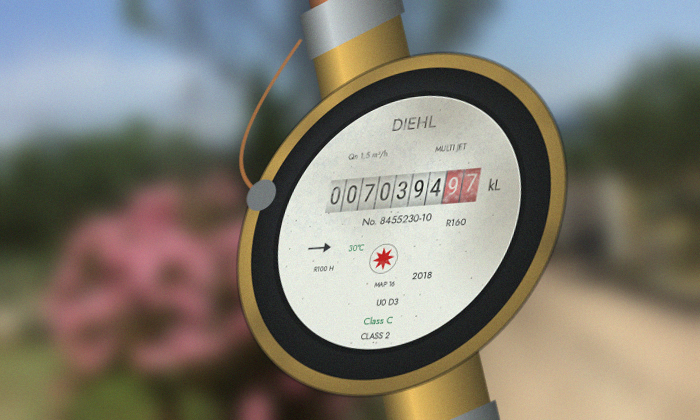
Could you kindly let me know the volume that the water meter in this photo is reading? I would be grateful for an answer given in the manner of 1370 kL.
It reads 70394.97 kL
